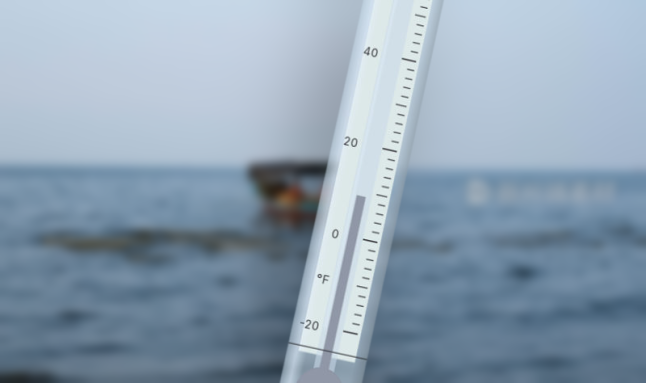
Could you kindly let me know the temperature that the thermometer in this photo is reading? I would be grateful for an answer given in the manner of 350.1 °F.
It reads 9 °F
